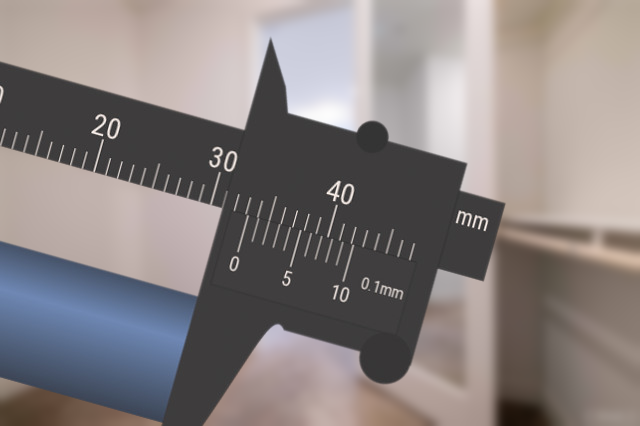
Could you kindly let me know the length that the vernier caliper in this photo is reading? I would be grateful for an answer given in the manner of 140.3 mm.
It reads 33.2 mm
